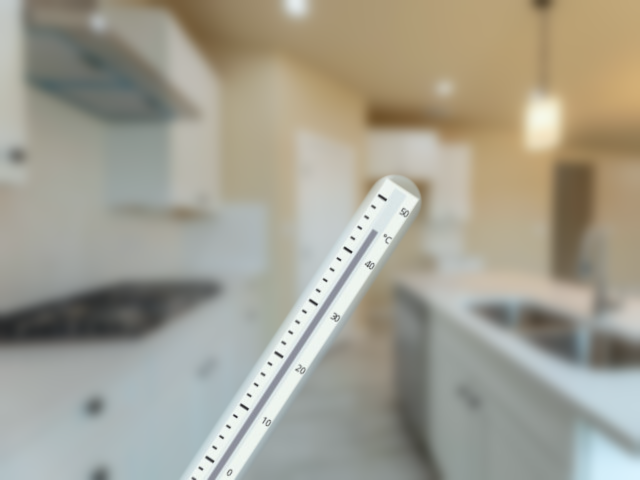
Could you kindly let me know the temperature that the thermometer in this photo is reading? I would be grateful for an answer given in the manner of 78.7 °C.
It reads 45 °C
